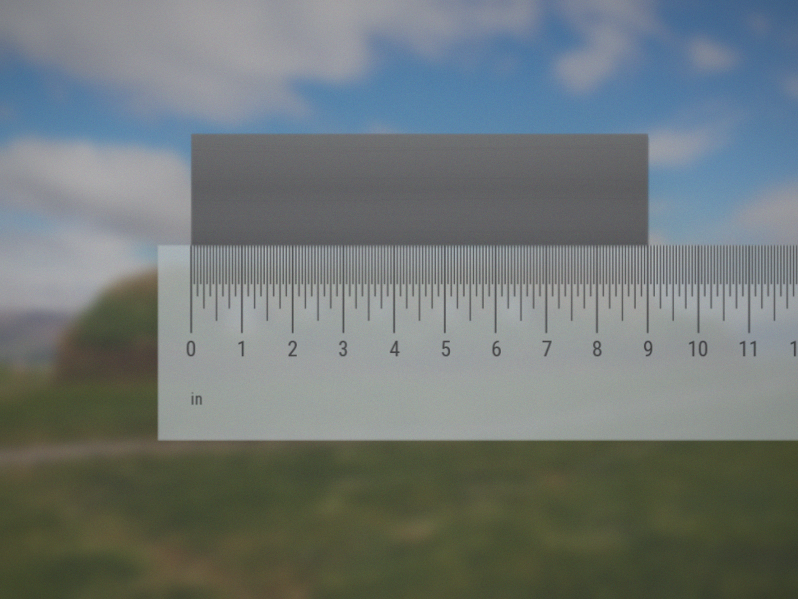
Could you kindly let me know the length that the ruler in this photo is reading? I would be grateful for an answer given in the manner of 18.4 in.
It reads 9 in
